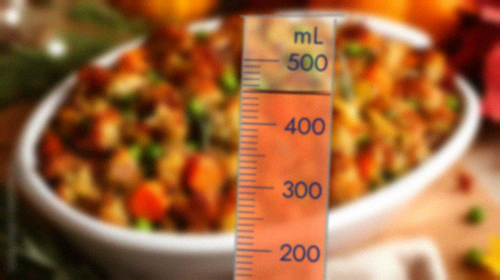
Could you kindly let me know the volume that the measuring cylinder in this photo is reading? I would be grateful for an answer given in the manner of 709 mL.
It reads 450 mL
